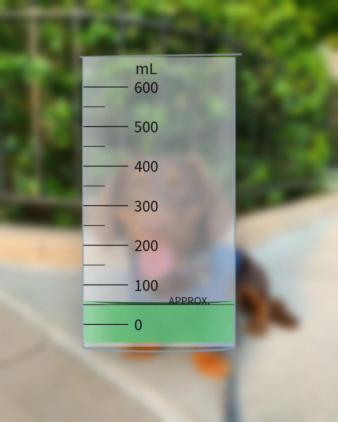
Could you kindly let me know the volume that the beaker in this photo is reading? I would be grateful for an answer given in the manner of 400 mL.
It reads 50 mL
